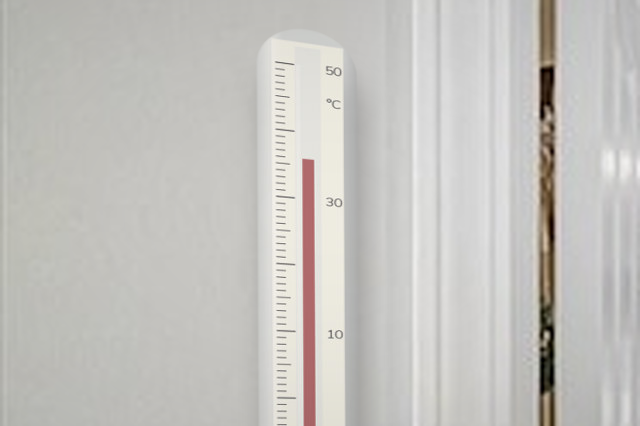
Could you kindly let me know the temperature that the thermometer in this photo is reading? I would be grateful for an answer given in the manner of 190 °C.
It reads 36 °C
